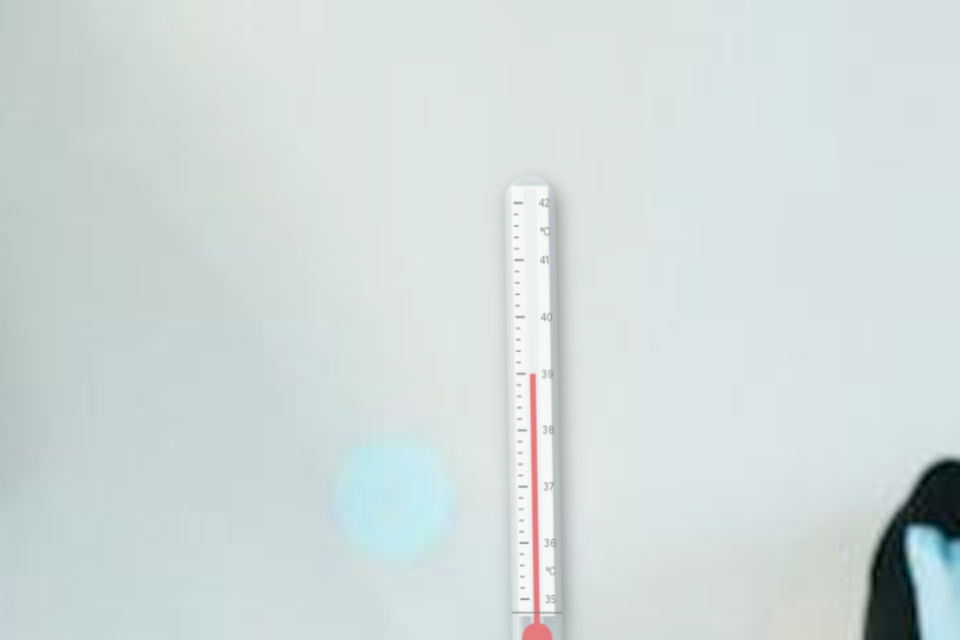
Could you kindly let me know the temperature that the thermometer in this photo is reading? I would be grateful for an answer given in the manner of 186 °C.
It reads 39 °C
